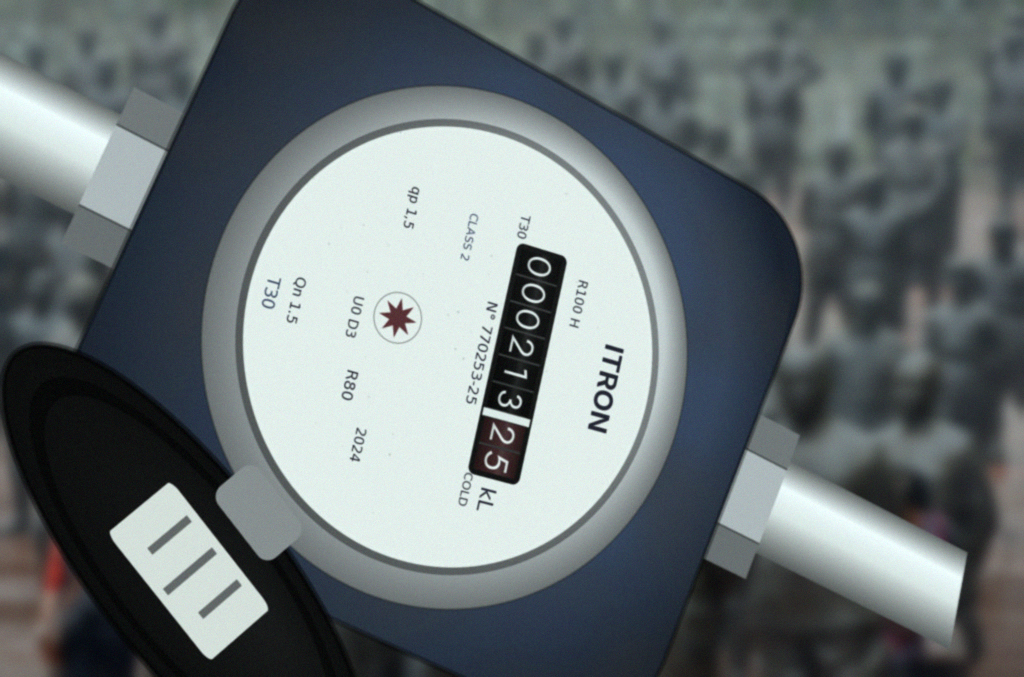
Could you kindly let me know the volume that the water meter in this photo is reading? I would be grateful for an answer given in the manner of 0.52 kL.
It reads 213.25 kL
